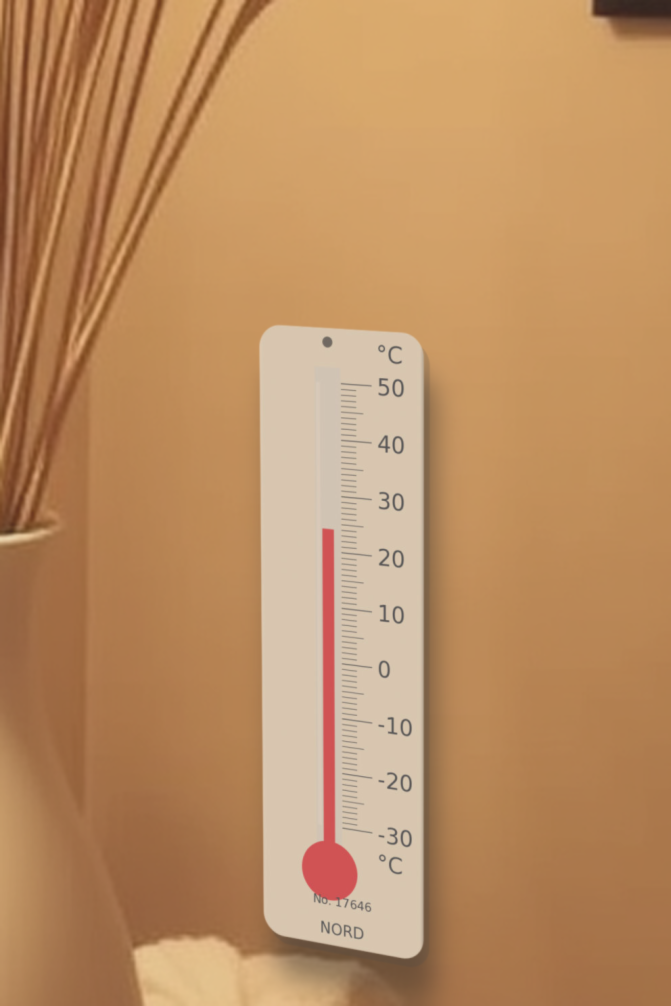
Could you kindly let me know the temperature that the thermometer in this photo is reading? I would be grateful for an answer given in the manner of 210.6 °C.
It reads 24 °C
